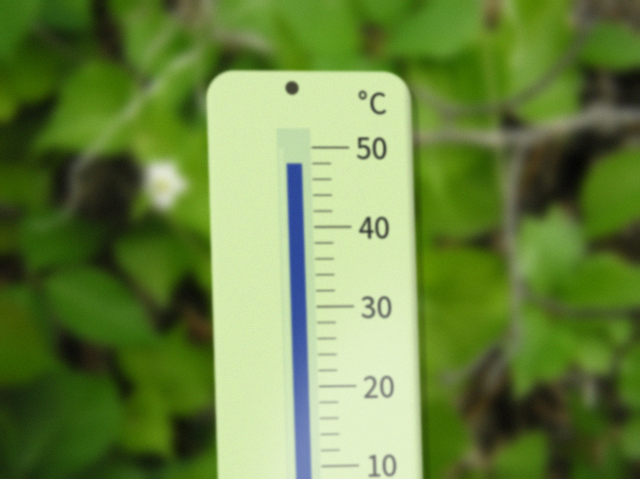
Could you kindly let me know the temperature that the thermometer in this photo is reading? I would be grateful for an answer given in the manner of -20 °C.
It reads 48 °C
